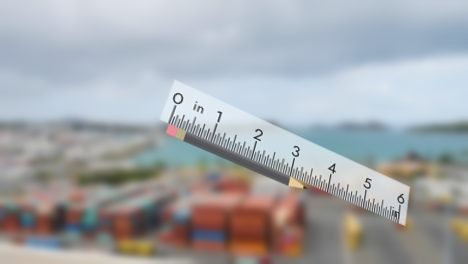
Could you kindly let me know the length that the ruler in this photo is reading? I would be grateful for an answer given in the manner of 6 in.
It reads 3.5 in
